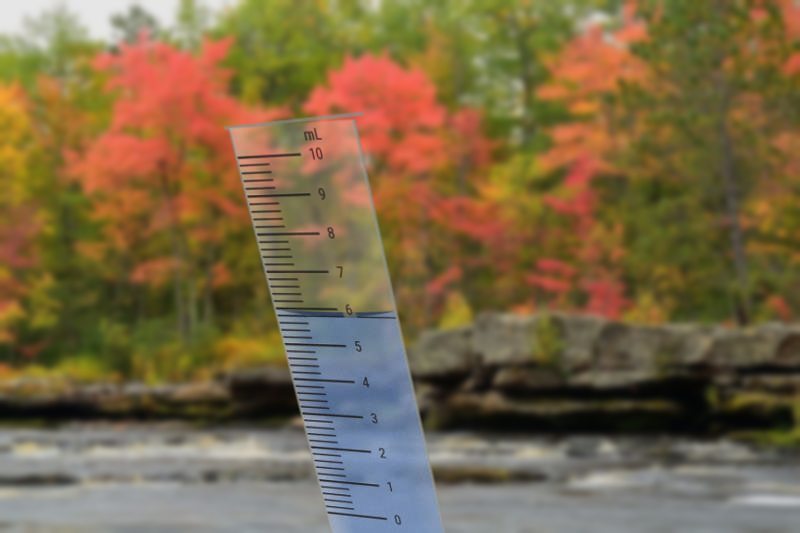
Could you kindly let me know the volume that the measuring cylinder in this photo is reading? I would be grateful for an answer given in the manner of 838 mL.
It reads 5.8 mL
